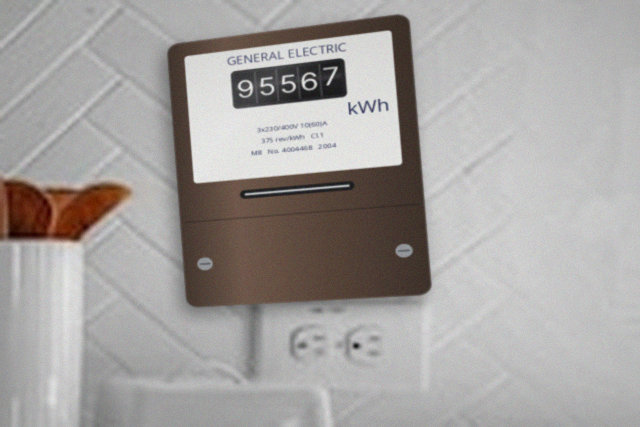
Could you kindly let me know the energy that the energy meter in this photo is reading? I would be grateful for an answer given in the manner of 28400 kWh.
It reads 95567 kWh
